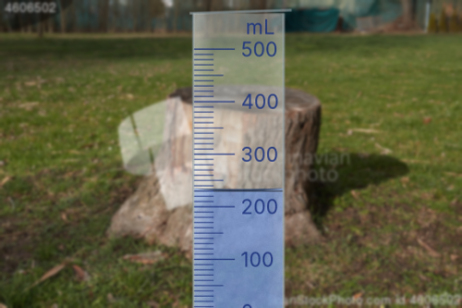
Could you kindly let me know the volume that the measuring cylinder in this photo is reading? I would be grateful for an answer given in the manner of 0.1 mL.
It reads 230 mL
